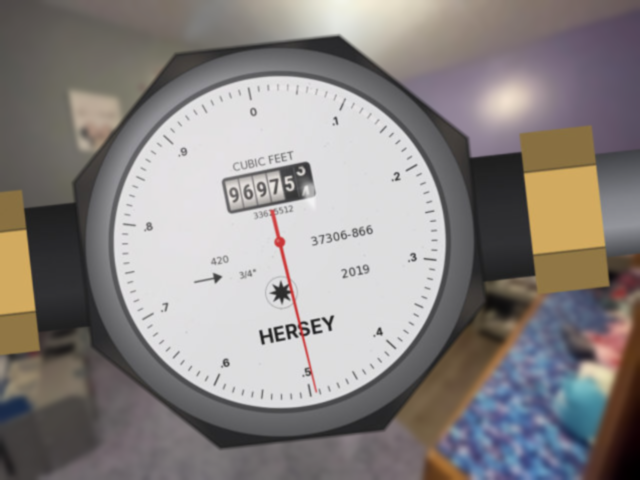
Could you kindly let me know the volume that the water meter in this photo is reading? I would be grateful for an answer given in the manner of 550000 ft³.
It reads 969753.49 ft³
